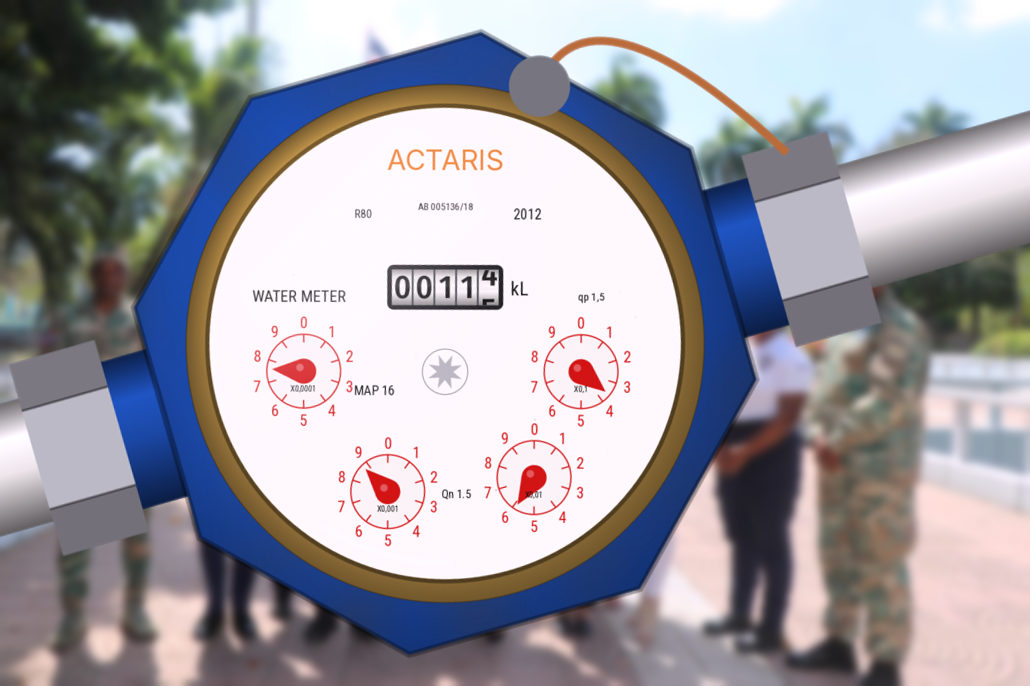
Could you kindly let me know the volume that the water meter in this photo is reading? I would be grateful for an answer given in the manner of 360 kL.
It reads 114.3587 kL
